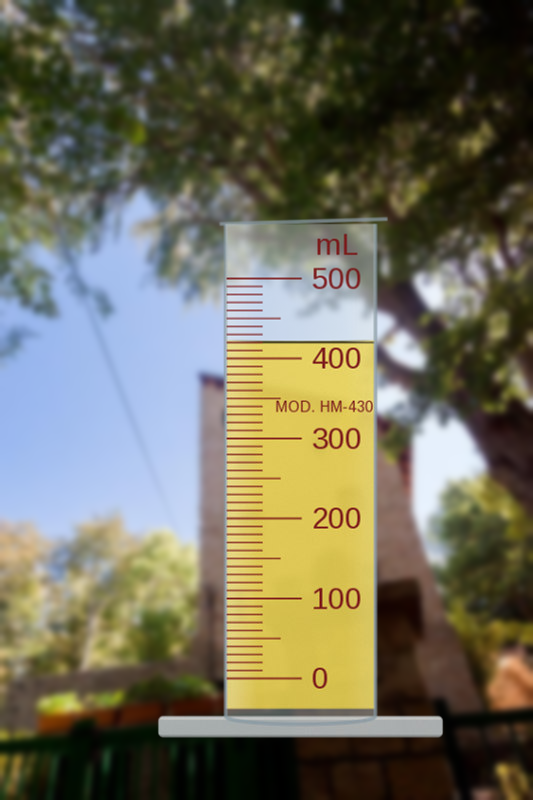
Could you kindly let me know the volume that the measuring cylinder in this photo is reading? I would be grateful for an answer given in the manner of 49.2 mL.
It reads 420 mL
